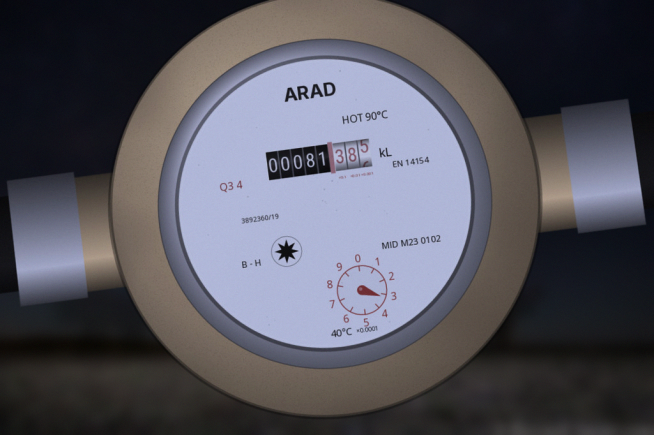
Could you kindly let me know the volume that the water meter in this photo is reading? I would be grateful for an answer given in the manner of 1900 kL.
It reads 81.3853 kL
